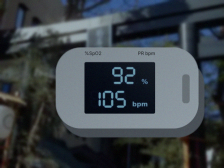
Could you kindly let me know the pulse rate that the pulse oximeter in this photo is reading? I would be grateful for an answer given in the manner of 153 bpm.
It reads 105 bpm
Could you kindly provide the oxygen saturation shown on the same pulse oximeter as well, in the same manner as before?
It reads 92 %
